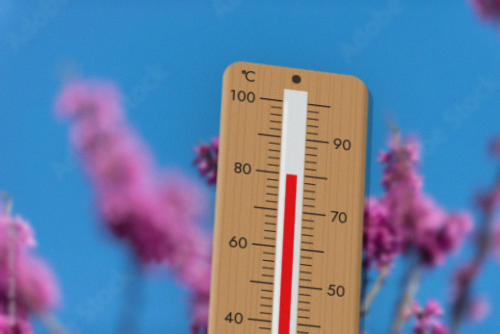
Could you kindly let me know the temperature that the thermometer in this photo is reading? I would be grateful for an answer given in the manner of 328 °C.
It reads 80 °C
